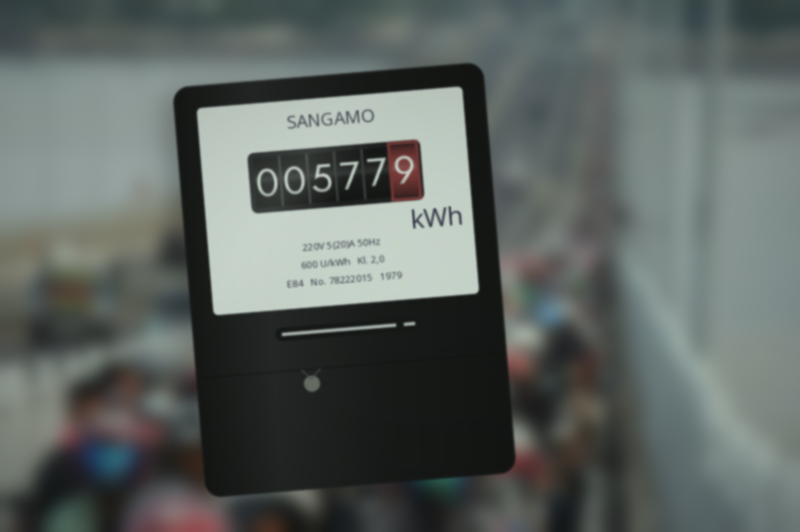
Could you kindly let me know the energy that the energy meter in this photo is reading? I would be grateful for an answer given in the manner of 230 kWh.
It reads 577.9 kWh
